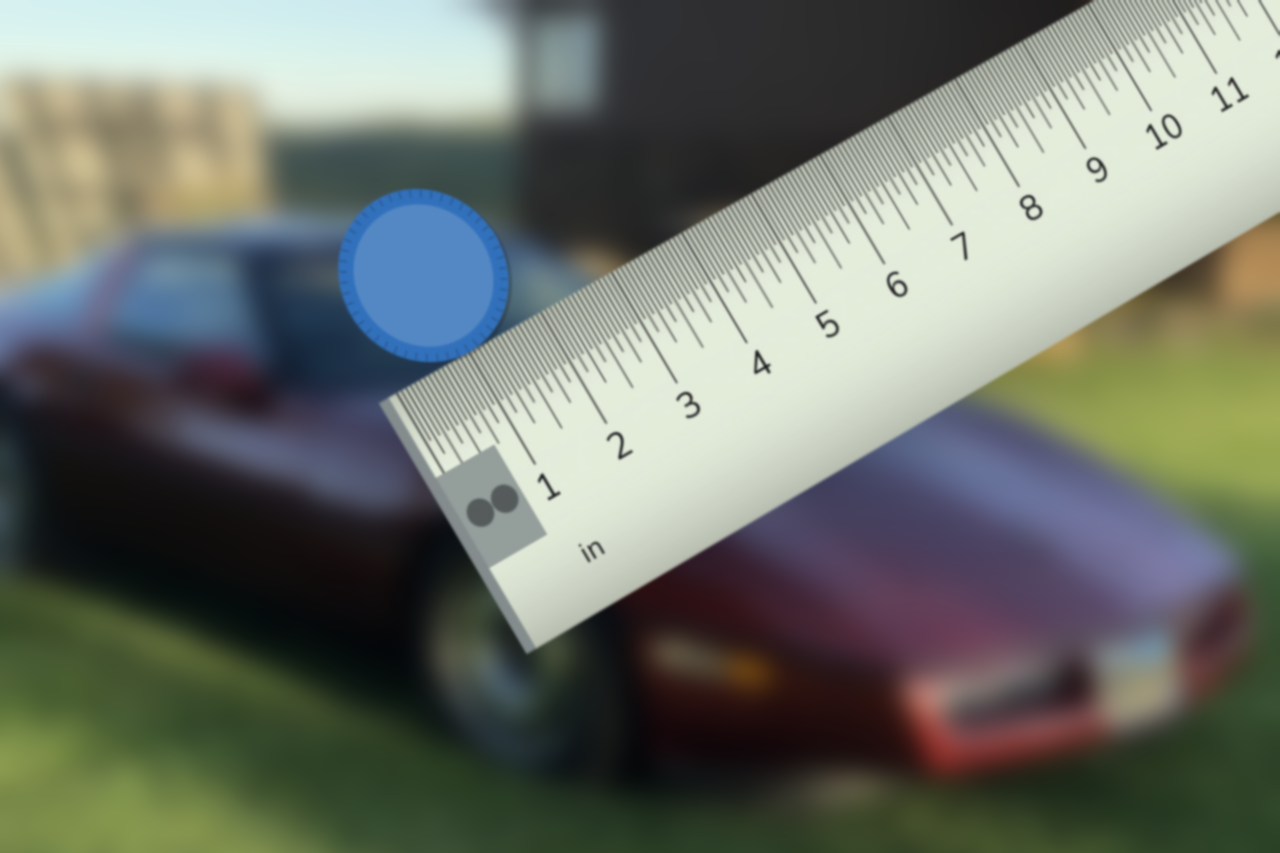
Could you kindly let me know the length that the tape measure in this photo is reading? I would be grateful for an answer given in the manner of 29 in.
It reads 2 in
